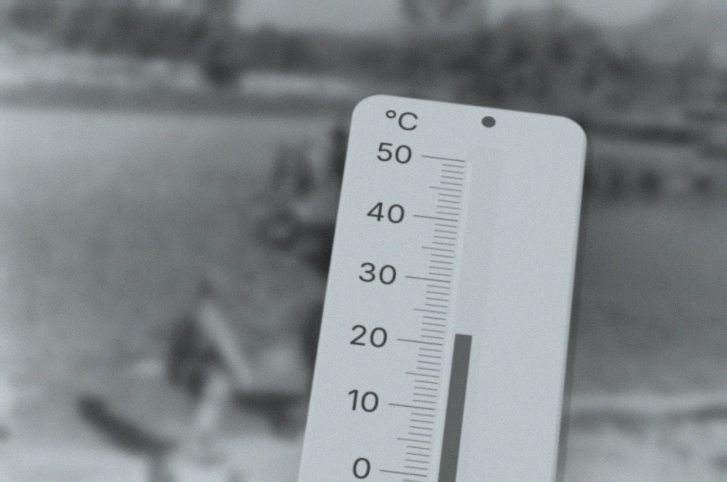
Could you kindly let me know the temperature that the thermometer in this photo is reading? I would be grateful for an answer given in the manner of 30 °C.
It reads 22 °C
